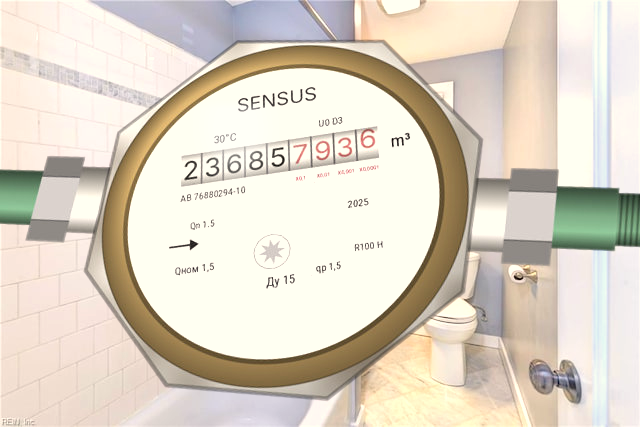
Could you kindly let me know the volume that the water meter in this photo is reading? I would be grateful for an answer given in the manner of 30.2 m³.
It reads 23685.7936 m³
